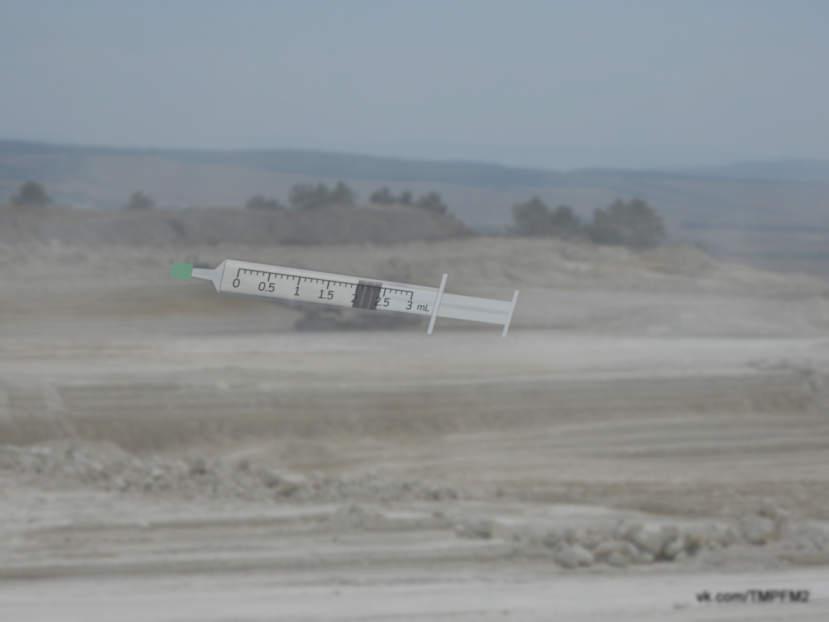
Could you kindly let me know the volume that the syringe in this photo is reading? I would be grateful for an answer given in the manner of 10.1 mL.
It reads 2 mL
